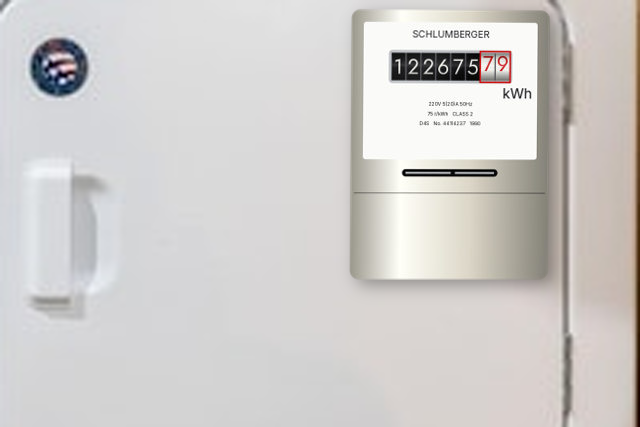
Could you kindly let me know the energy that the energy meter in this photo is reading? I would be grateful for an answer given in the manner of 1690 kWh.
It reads 122675.79 kWh
